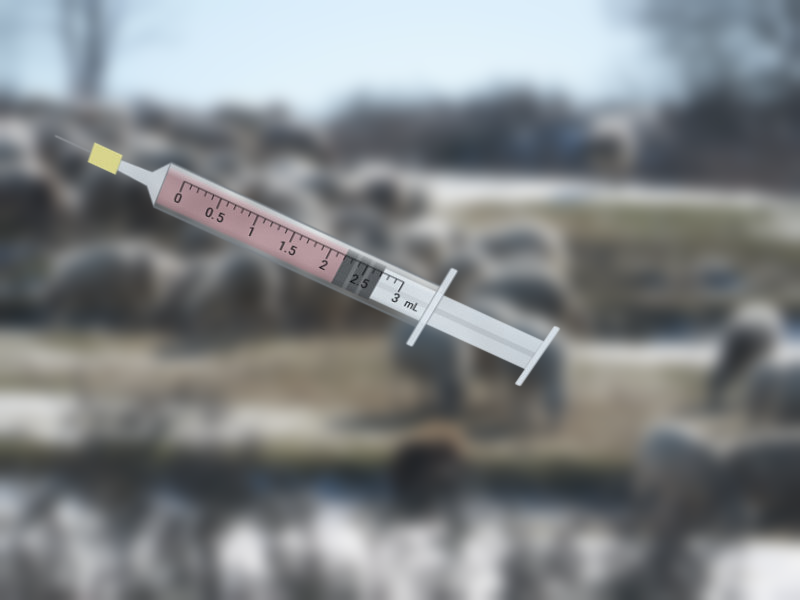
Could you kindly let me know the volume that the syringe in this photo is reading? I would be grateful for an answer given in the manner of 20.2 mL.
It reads 2.2 mL
